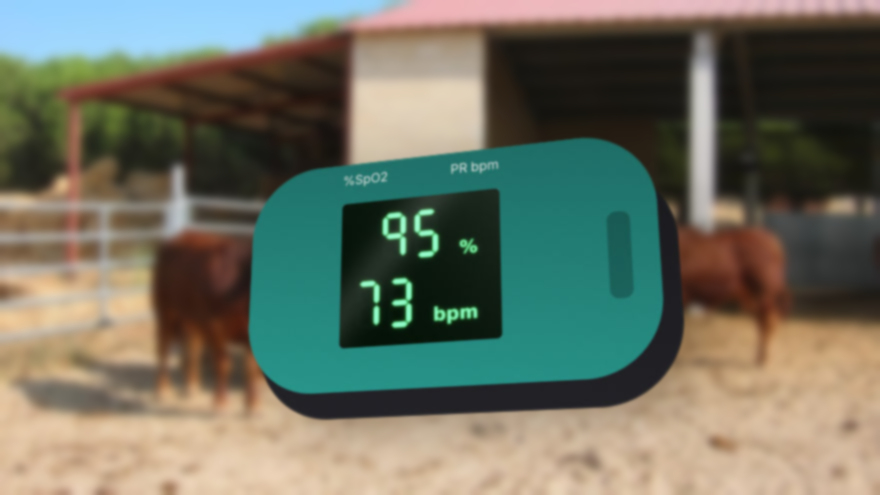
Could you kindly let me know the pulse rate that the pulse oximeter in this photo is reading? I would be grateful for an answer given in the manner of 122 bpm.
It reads 73 bpm
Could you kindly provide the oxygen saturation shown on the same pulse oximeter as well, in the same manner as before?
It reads 95 %
